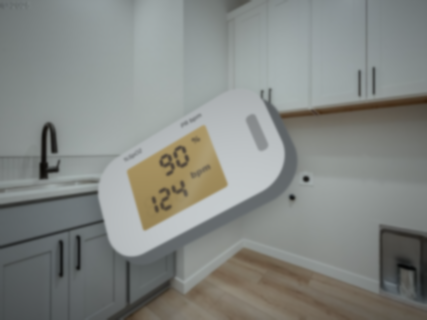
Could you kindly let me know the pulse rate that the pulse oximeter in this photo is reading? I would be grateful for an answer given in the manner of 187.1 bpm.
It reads 124 bpm
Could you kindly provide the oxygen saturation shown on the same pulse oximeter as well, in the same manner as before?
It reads 90 %
